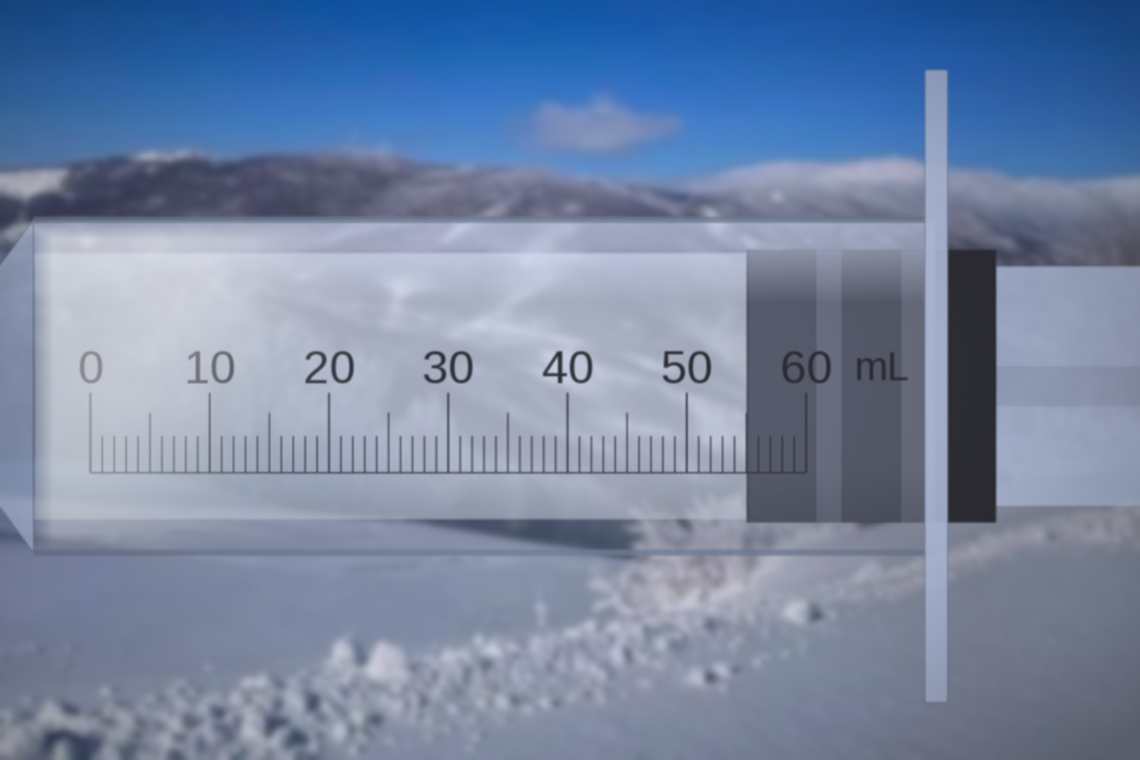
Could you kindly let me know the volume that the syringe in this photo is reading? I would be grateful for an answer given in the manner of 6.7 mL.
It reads 55 mL
